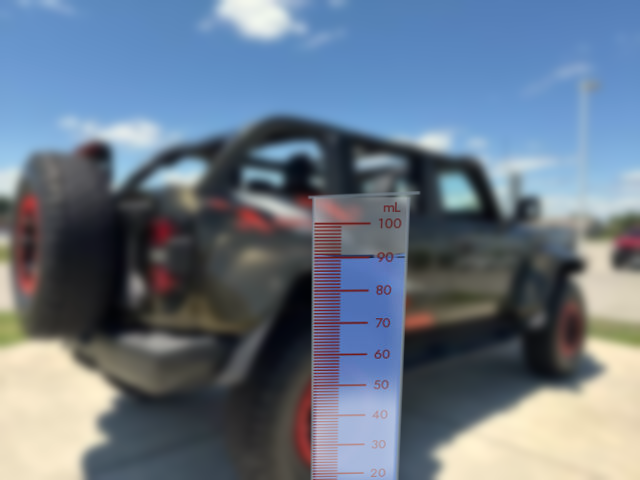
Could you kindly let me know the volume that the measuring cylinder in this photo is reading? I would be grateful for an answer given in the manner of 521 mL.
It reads 90 mL
